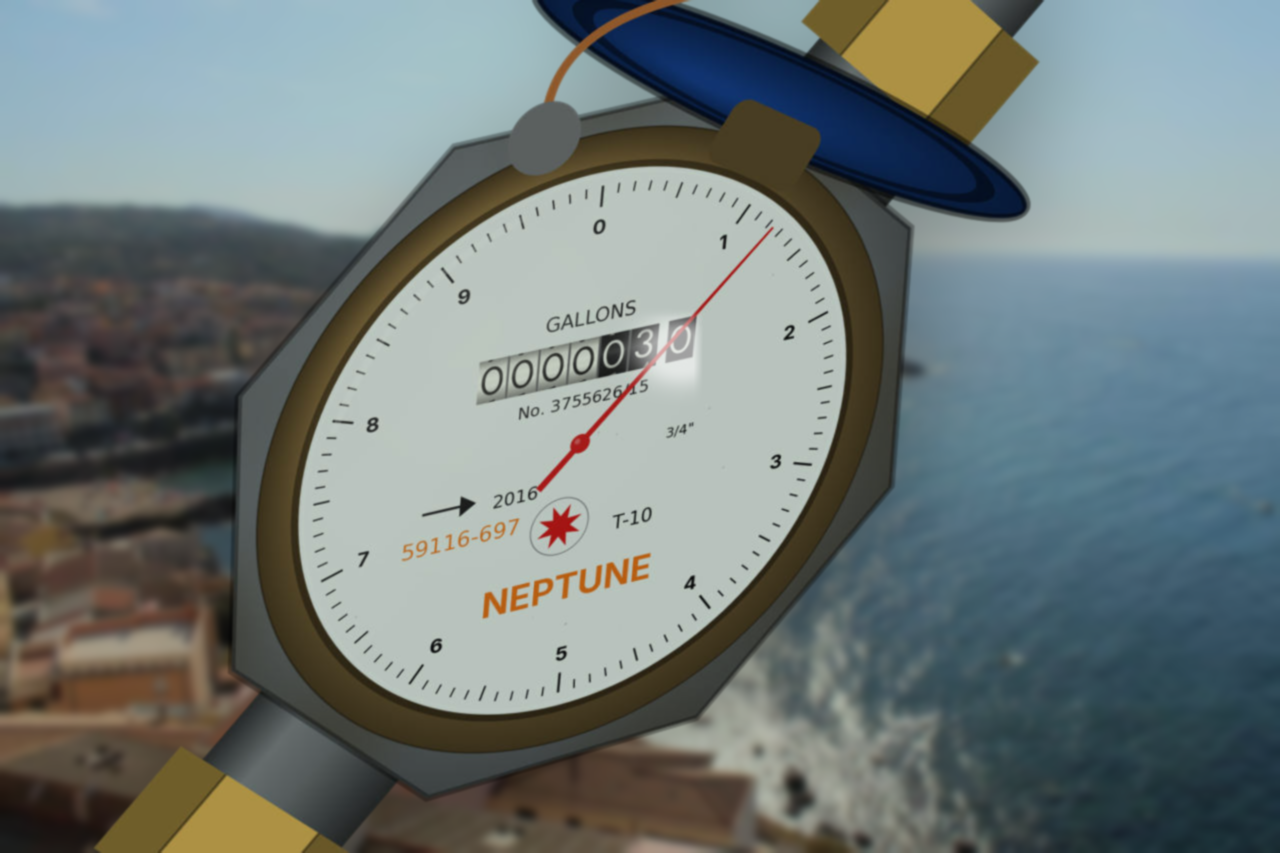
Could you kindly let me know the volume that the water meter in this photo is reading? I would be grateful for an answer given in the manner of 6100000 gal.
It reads 31.2 gal
